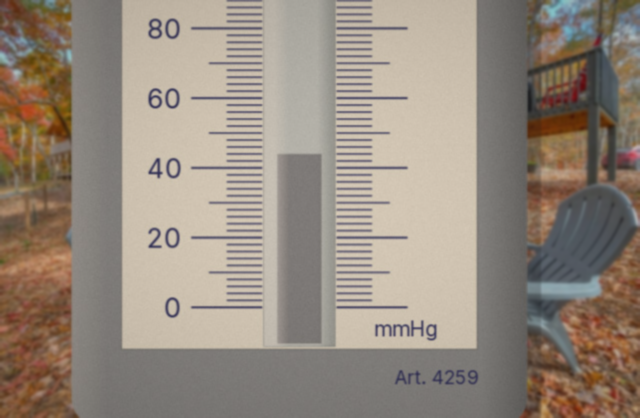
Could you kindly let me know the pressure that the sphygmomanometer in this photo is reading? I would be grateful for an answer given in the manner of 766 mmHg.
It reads 44 mmHg
